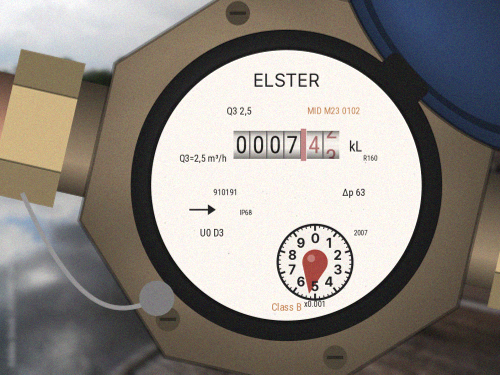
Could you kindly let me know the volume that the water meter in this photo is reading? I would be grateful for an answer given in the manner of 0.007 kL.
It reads 7.425 kL
